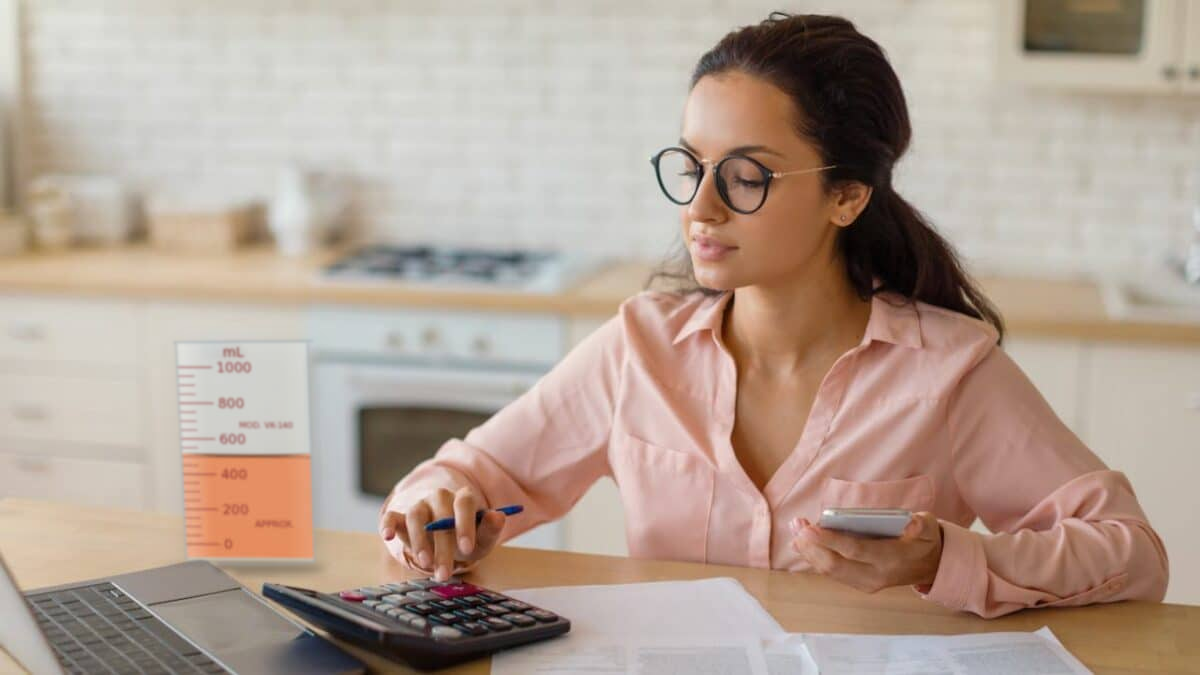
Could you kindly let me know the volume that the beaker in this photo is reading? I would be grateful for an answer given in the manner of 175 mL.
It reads 500 mL
